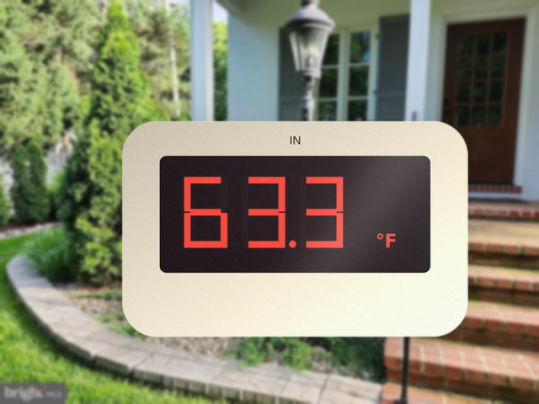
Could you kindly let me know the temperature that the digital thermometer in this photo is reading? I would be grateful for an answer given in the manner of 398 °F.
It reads 63.3 °F
